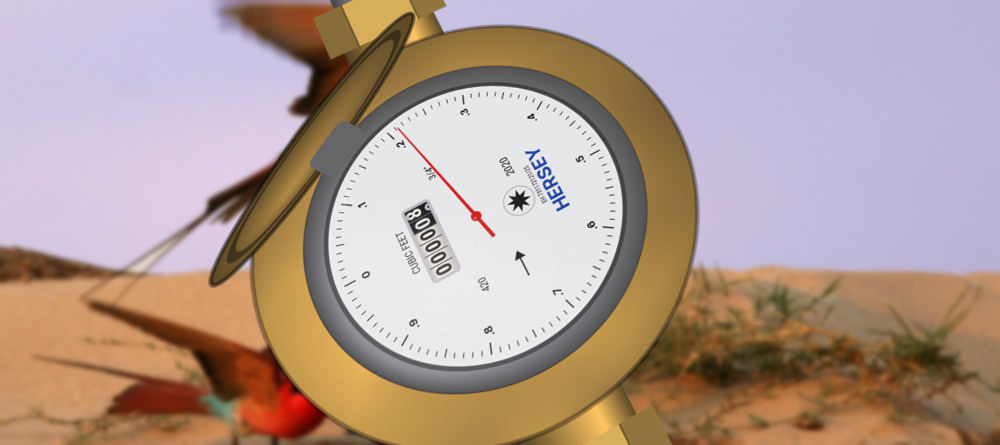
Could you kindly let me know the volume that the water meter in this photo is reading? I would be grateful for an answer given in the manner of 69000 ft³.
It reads 8.21 ft³
